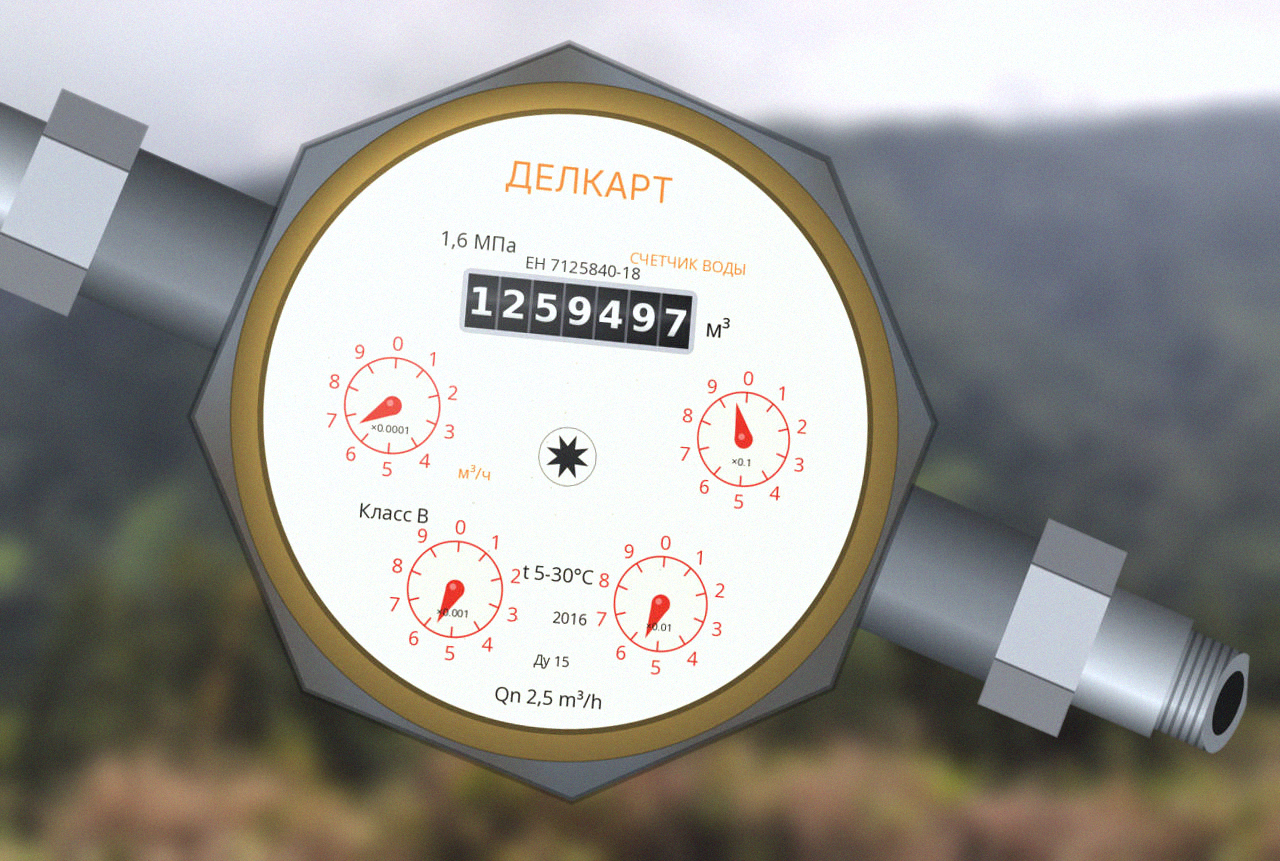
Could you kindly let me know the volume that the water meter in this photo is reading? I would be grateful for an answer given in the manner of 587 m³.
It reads 1259496.9556 m³
